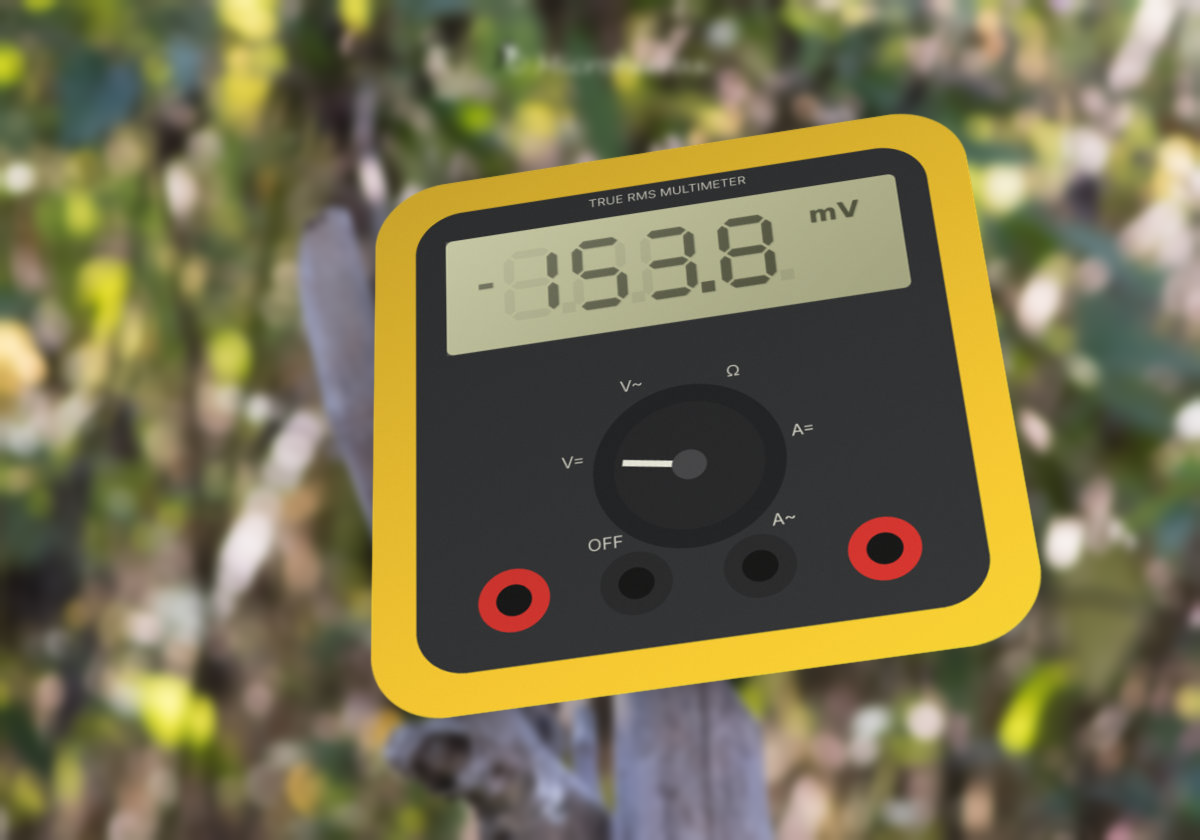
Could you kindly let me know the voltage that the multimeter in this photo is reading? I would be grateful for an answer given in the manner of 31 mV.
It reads -153.8 mV
